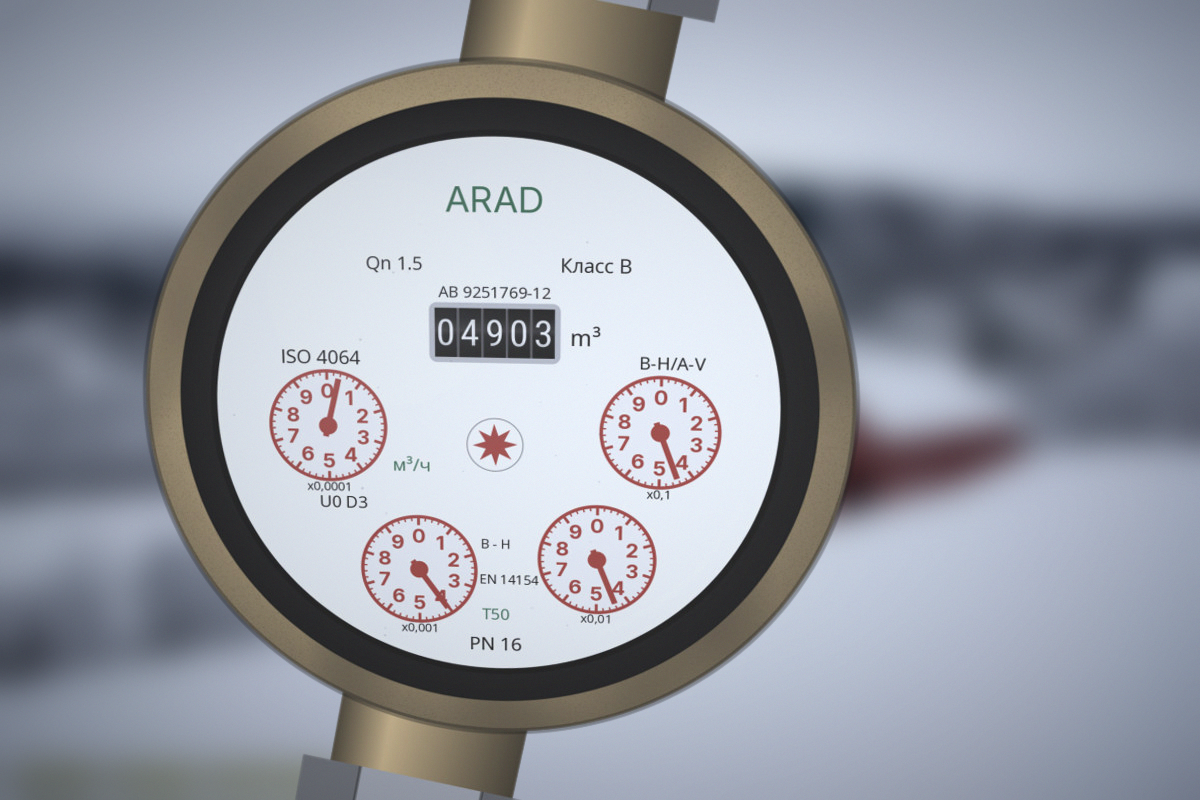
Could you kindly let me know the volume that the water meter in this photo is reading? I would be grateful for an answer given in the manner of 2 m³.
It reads 4903.4440 m³
